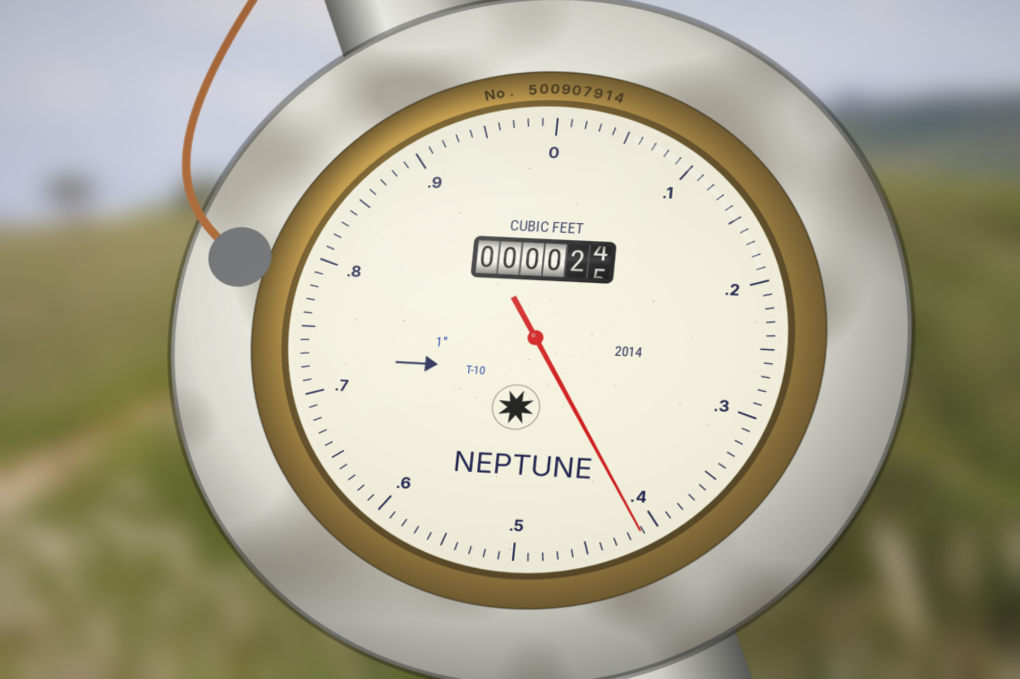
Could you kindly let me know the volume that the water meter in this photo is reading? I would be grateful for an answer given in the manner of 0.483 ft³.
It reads 24.41 ft³
